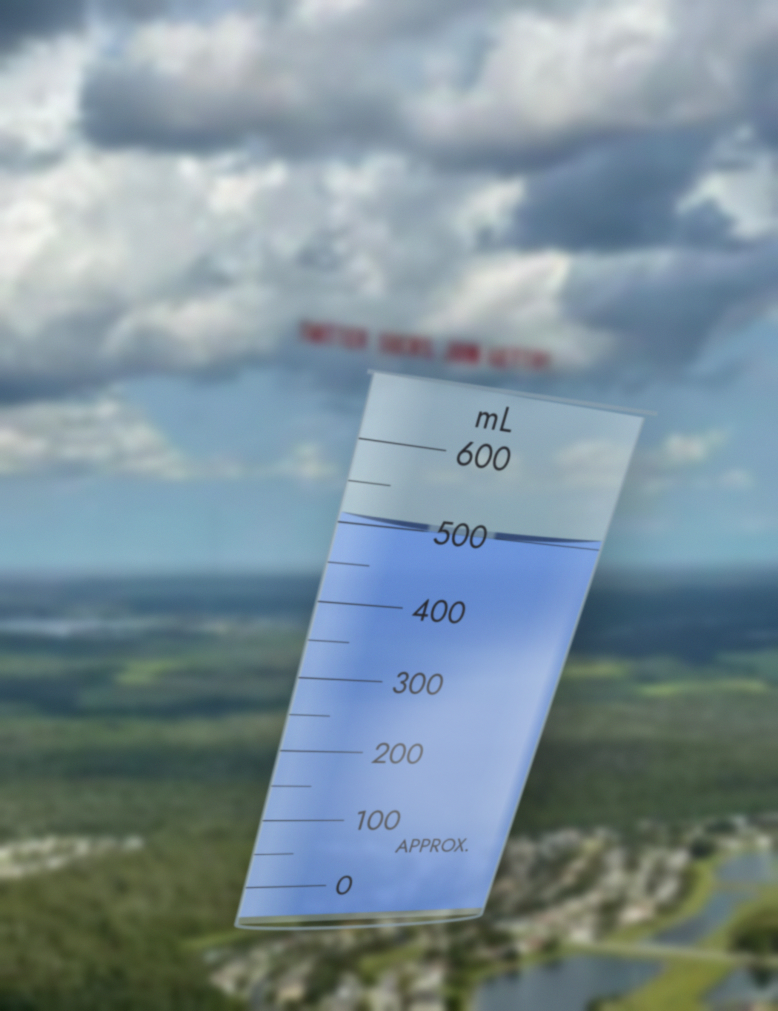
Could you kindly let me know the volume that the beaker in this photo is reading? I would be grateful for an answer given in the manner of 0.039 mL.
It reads 500 mL
